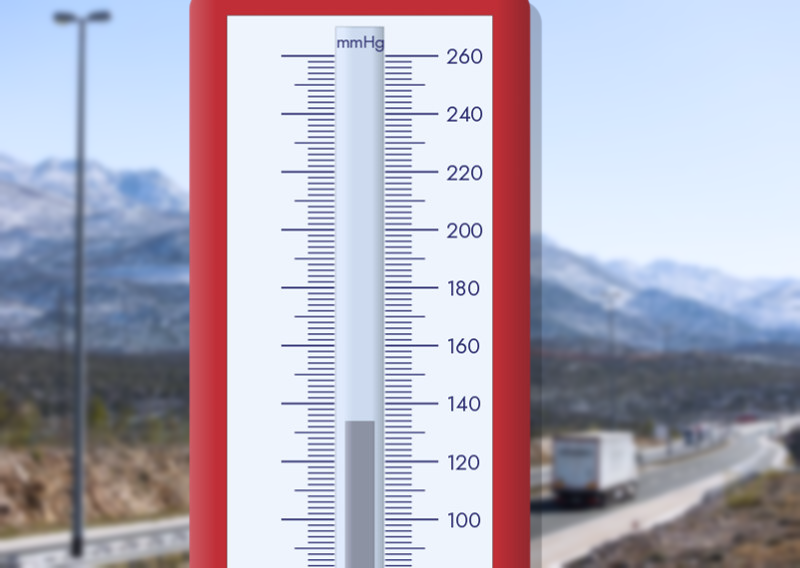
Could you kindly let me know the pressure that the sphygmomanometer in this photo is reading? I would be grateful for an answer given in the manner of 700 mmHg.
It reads 134 mmHg
